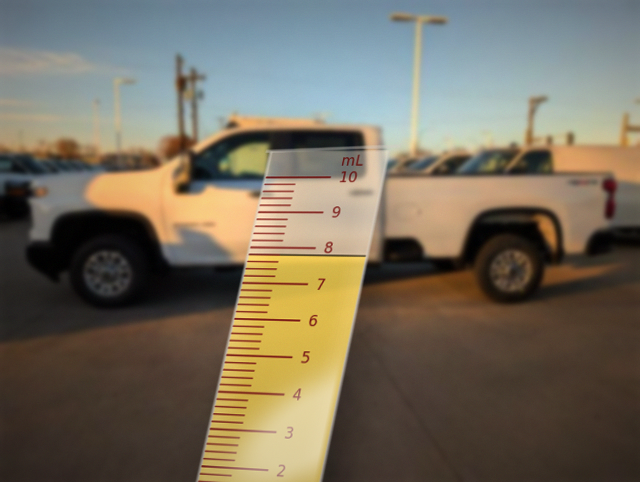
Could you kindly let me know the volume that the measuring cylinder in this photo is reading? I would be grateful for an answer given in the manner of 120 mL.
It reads 7.8 mL
